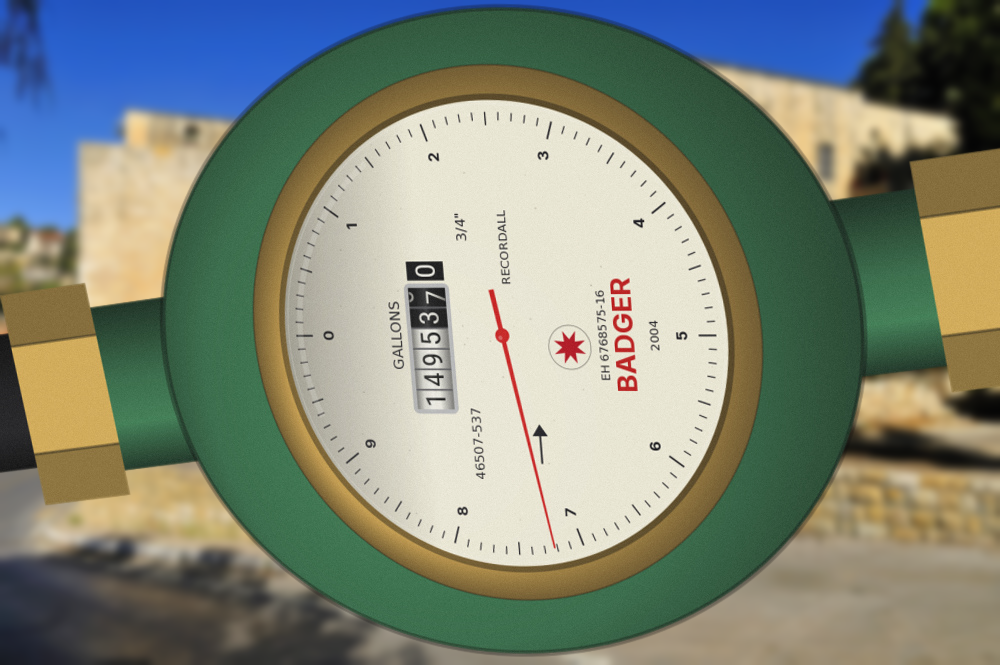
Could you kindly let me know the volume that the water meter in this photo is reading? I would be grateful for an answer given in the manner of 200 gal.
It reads 1495367.2 gal
